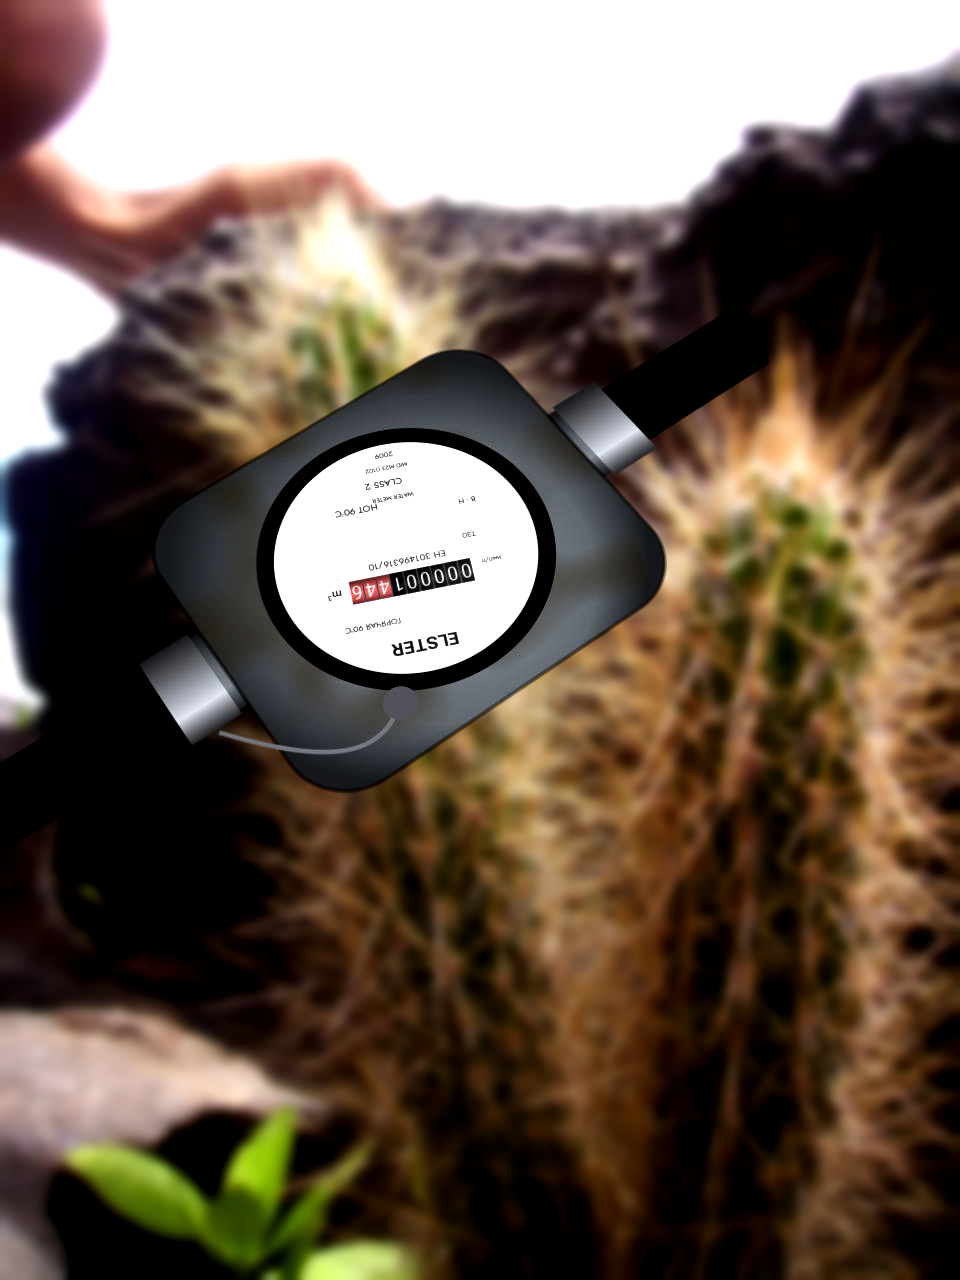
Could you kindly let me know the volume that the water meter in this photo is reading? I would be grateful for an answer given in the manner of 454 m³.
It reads 1.446 m³
